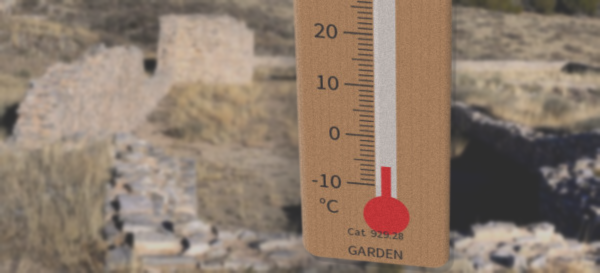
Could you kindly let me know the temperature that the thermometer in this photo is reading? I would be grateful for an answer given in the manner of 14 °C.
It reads -6 °C
